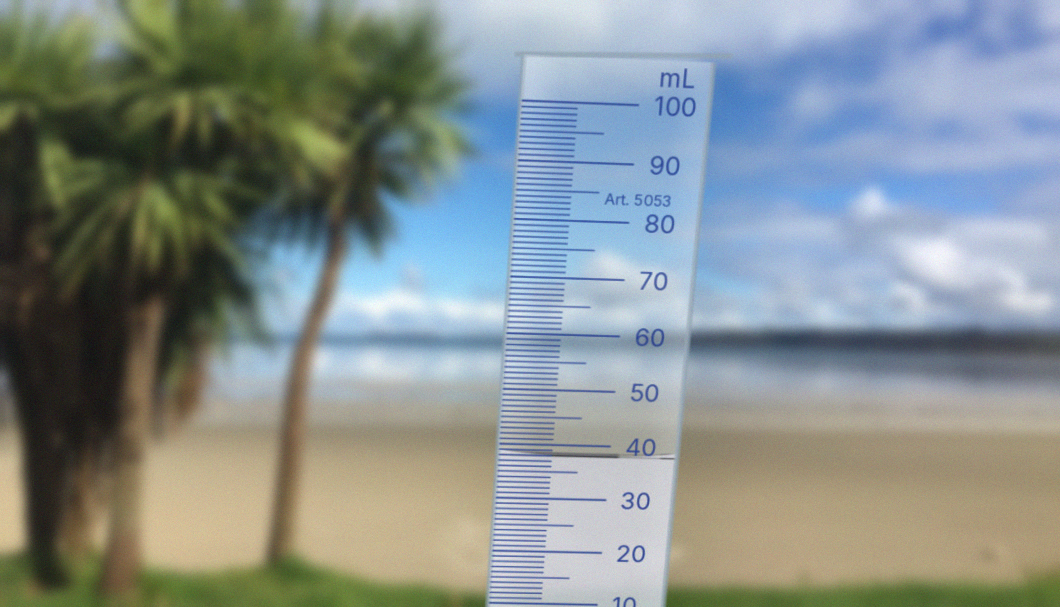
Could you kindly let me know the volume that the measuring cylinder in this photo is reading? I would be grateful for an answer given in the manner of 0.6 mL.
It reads 38 mL
